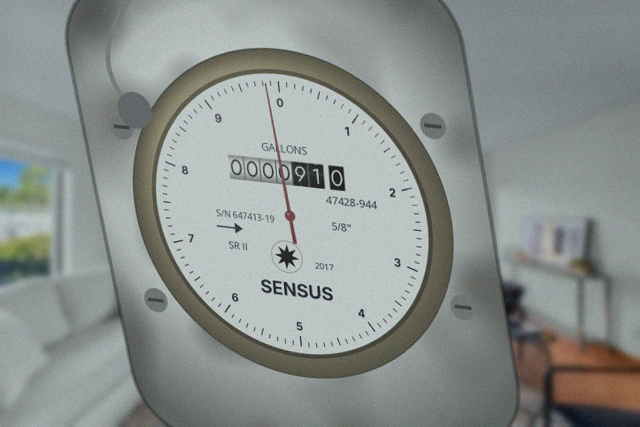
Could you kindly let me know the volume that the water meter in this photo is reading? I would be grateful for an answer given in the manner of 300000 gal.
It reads 909.8 gal
